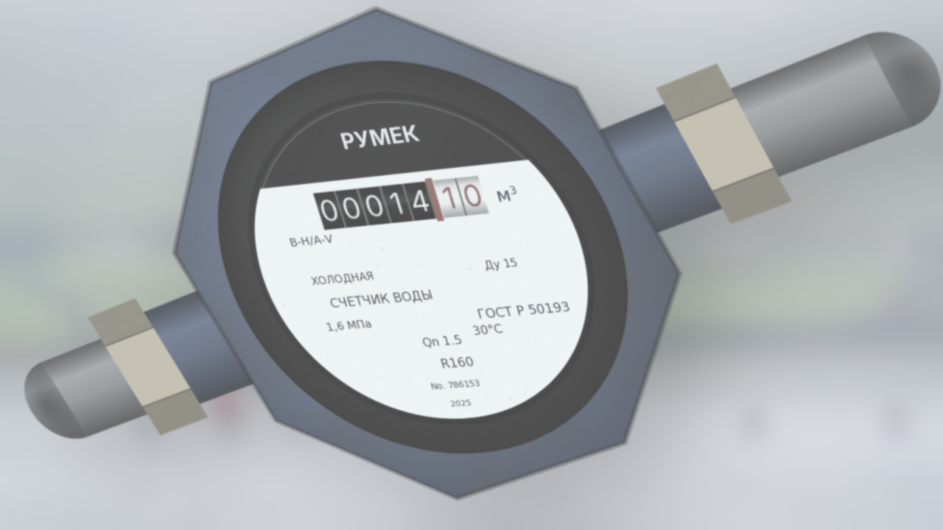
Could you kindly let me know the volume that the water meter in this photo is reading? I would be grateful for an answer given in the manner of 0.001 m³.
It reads 14.10 m³
